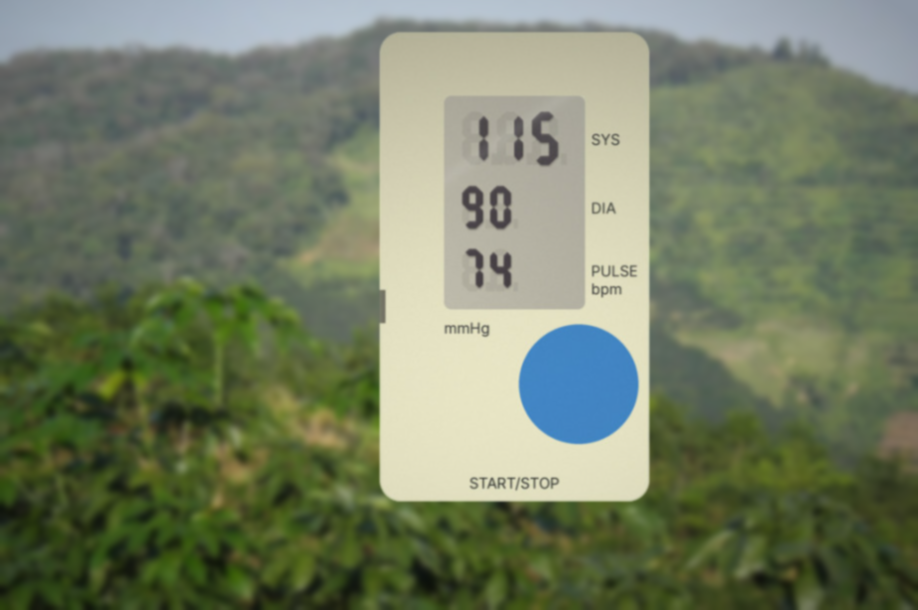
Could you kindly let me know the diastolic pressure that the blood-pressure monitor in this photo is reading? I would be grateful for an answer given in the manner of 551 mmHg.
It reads 90 mmHg
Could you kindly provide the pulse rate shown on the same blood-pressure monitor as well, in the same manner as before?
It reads 74 bpm
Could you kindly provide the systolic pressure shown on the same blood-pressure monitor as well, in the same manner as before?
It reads 115 mmHg
